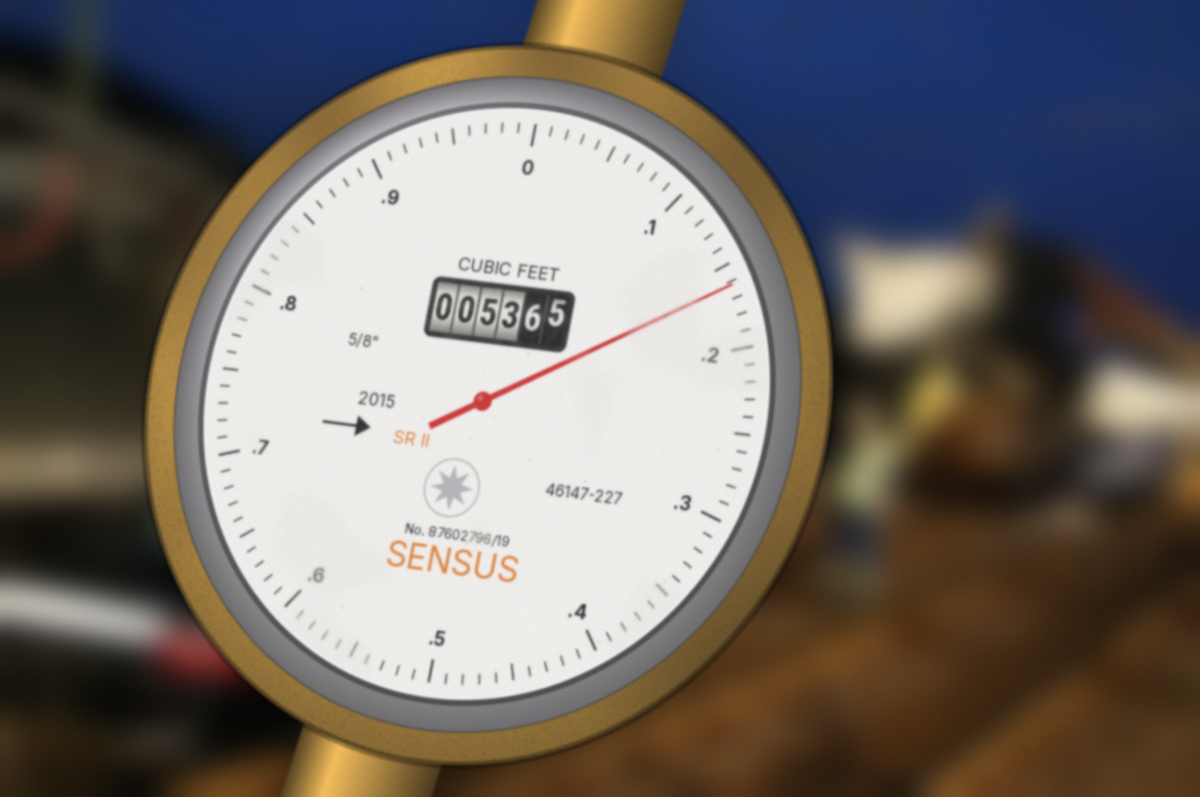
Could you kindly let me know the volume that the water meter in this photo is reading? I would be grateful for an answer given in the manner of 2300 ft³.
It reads 5365.16 ft³
